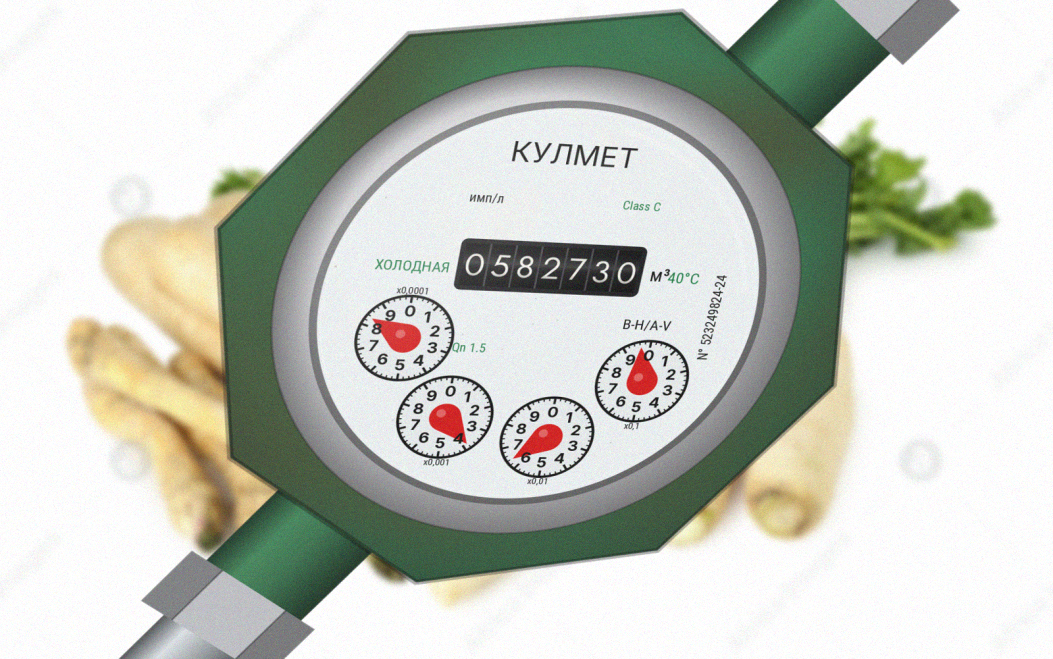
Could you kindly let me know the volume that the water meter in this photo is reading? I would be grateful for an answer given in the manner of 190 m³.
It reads 582729.9638 m³
